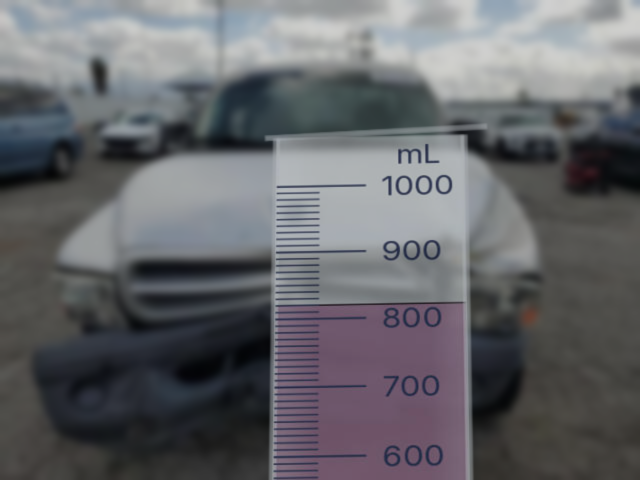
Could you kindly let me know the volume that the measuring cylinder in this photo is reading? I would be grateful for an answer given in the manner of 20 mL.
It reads 820 mL
